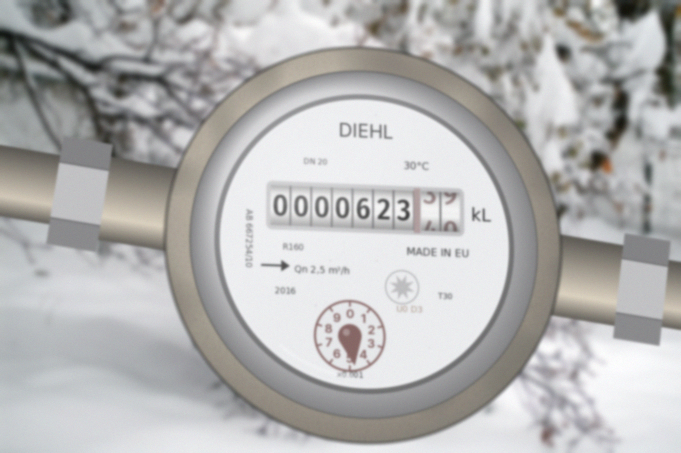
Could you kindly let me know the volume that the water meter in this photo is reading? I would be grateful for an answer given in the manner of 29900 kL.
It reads 623.394 kL
